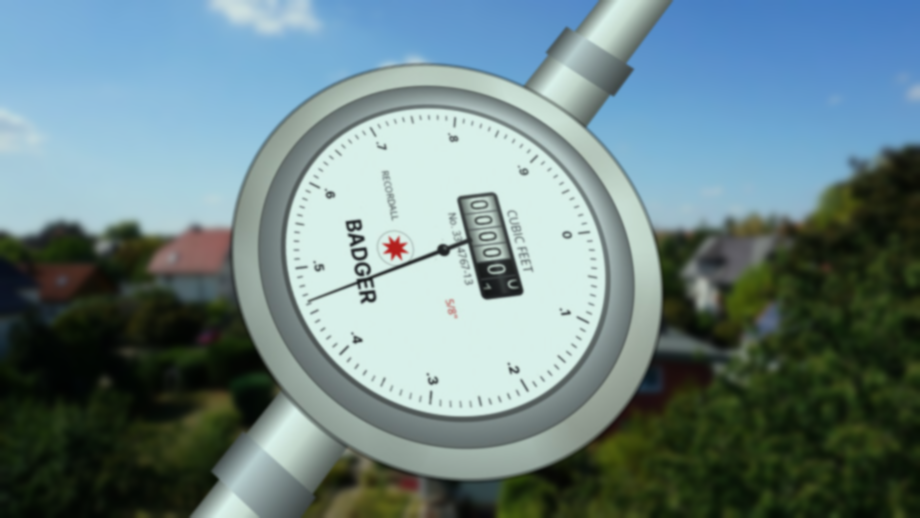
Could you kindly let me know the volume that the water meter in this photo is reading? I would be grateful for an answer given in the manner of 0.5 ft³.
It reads 0.46 ft³
